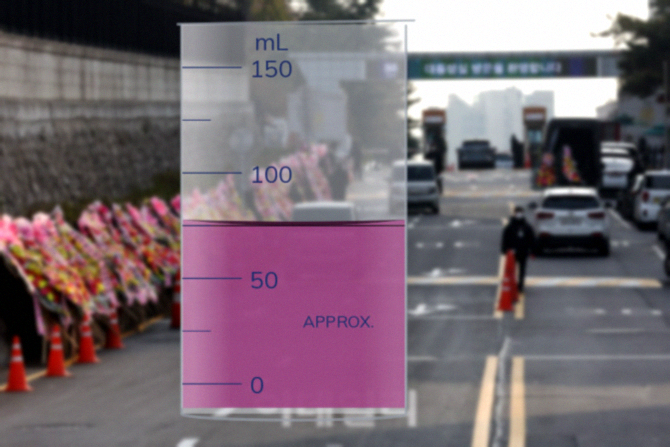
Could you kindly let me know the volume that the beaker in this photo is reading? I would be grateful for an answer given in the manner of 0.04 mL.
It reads 75 mL
